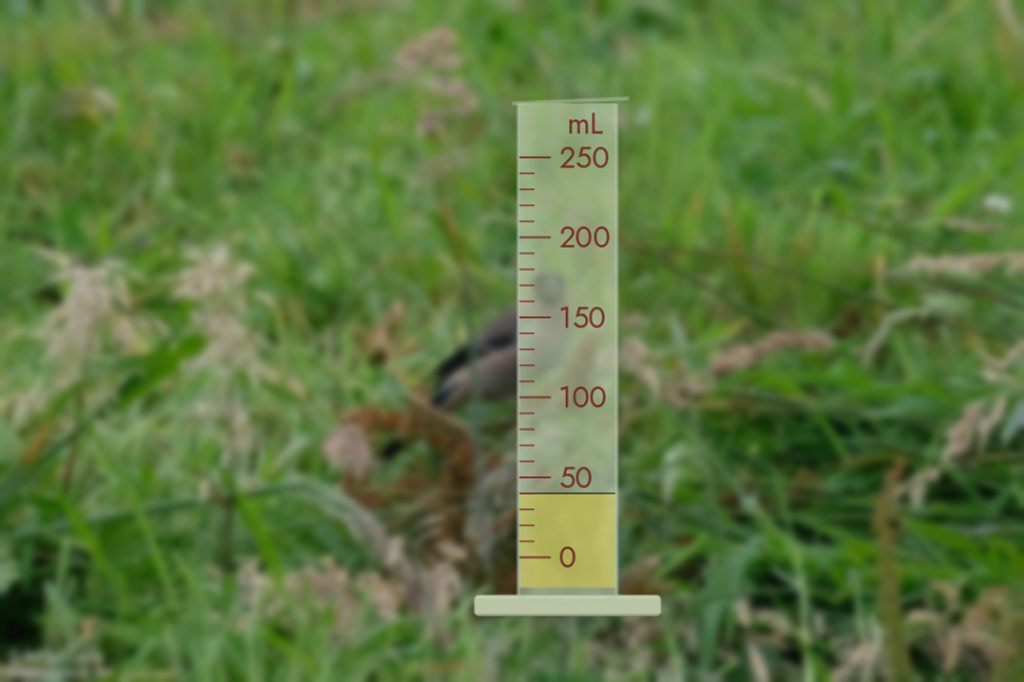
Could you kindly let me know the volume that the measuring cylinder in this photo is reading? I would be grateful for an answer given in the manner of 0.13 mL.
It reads 40 mL
